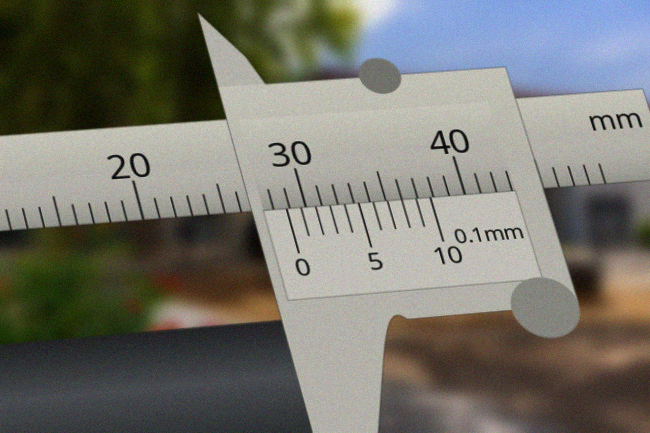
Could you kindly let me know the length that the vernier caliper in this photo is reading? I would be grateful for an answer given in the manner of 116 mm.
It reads 28.8 mm
